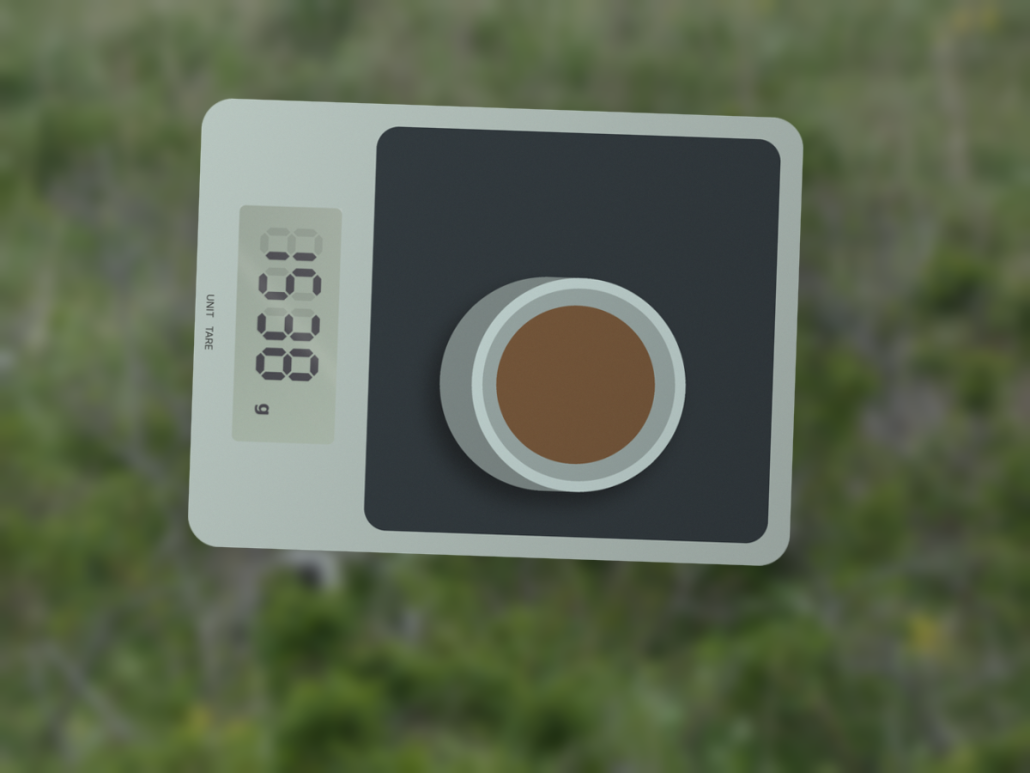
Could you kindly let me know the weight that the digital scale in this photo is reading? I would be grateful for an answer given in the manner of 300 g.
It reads 1538 g
